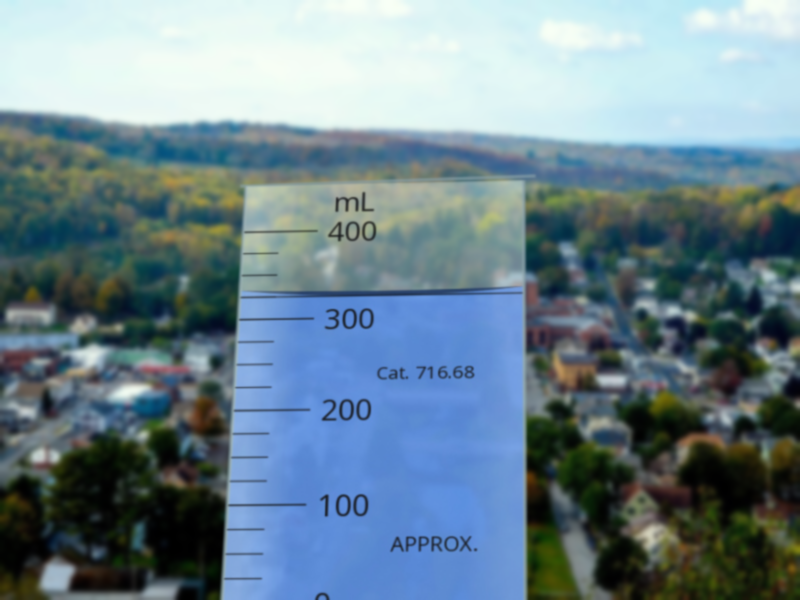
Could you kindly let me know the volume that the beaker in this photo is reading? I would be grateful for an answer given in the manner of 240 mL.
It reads 325 mL
